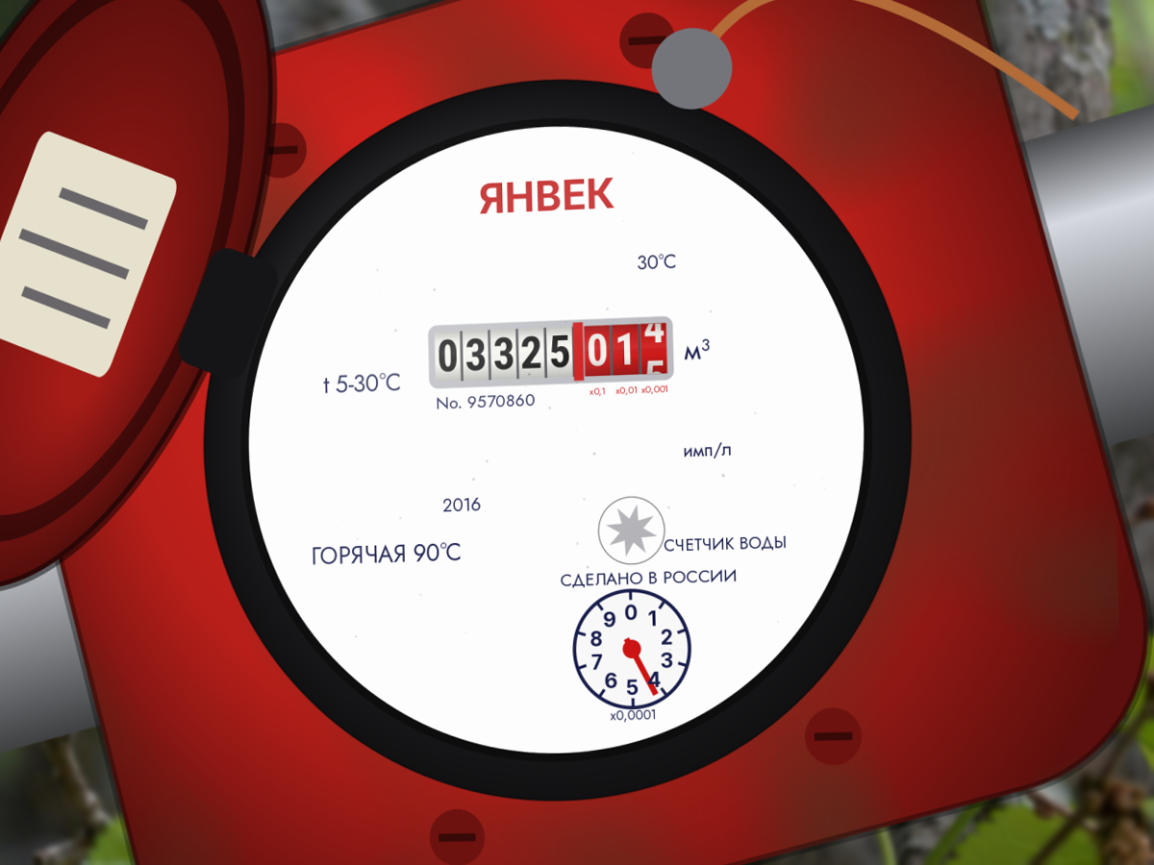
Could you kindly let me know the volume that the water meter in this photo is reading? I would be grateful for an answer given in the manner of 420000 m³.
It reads 3325.0144 m³
